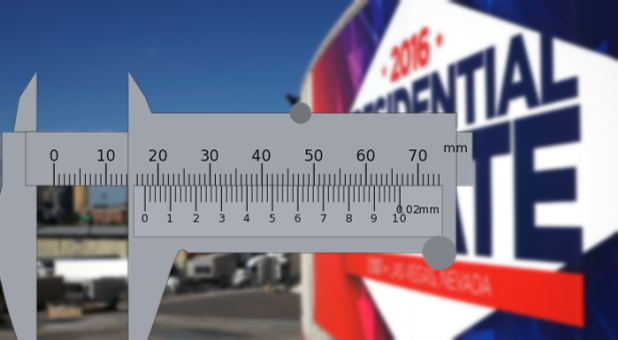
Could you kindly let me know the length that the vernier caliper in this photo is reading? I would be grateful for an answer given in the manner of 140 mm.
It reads 17.5 mm
